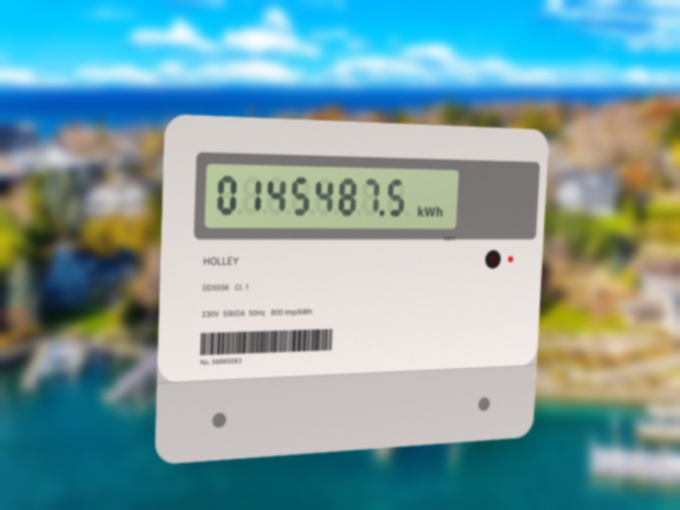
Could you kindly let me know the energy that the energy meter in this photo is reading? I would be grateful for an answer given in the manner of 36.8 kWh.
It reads 145487.5 kWh
